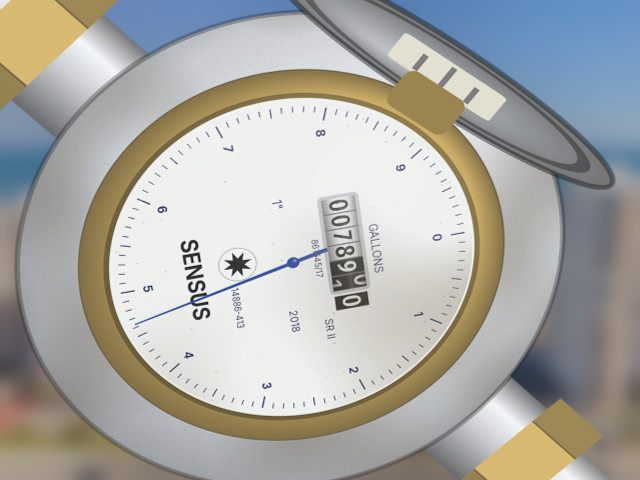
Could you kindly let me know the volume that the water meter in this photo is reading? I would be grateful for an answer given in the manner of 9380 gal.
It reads 78904.6 gal
